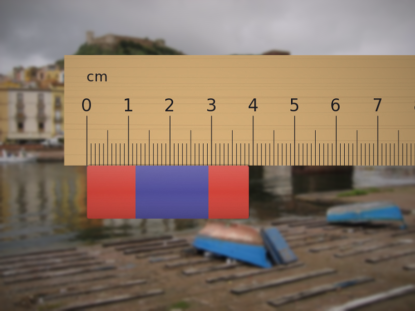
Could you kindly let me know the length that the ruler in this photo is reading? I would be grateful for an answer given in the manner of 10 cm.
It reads 3.9 cm
